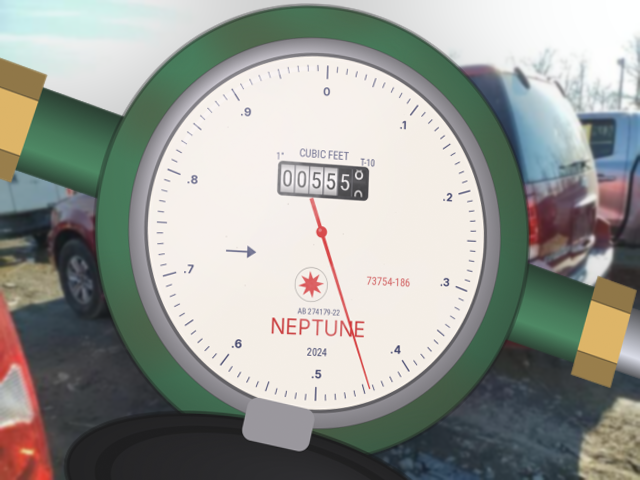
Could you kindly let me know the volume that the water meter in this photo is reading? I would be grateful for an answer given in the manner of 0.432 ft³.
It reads 5558.44 ft³
